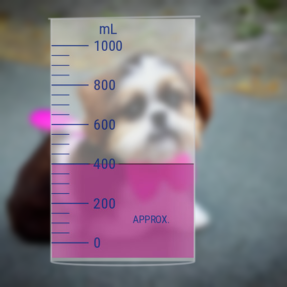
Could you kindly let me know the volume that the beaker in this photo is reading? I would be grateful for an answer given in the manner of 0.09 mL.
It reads 400 mL
